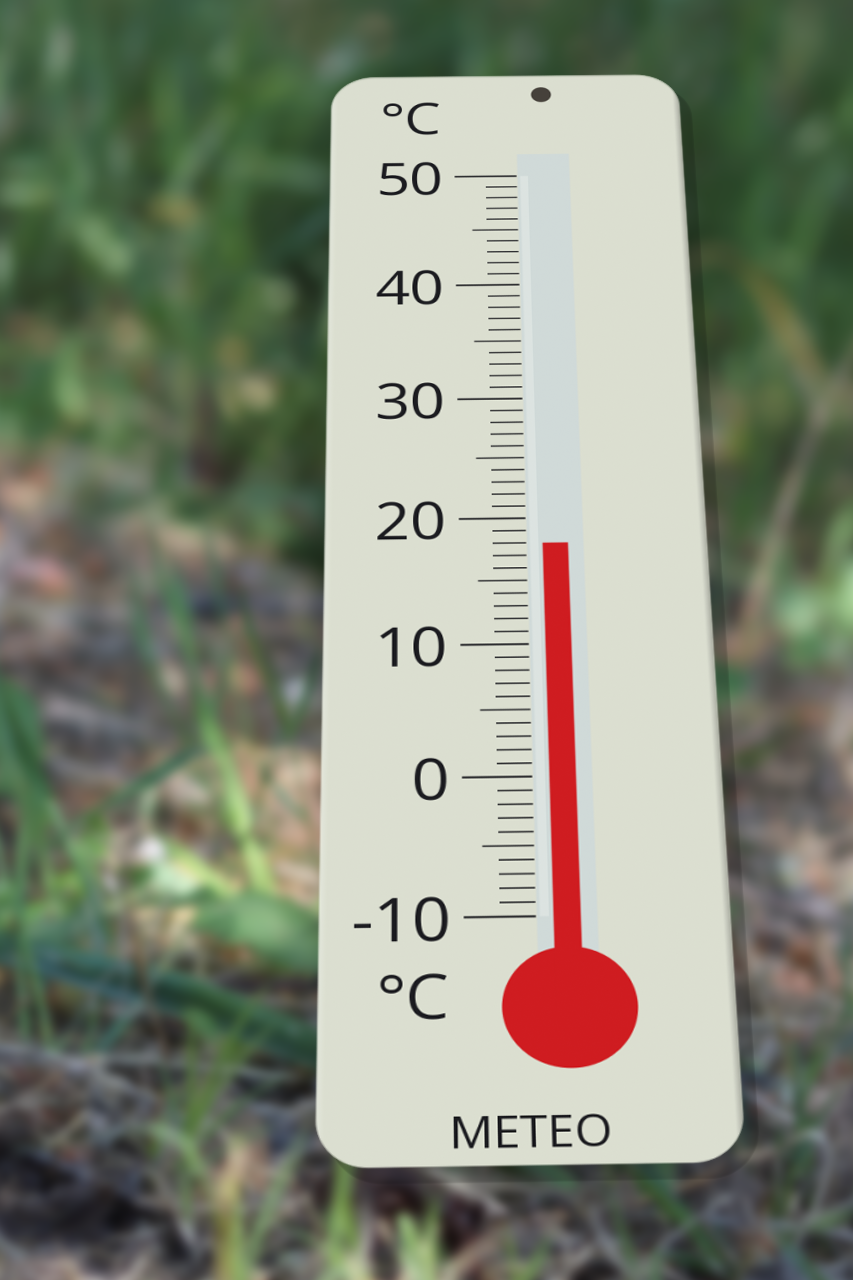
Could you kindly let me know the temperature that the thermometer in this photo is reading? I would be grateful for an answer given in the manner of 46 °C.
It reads 18 °C
